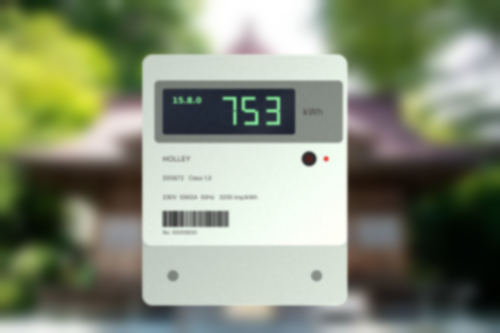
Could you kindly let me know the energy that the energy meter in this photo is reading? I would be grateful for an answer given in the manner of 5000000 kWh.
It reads 753 kWh
